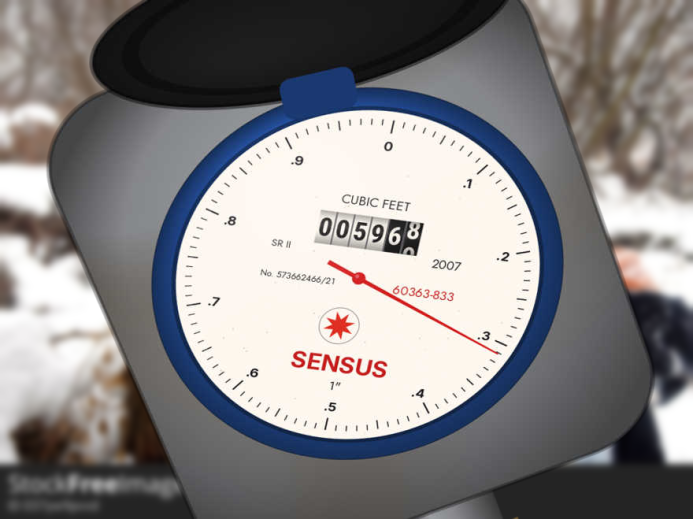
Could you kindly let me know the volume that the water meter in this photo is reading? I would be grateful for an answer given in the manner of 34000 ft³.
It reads 5968.31 ft³
